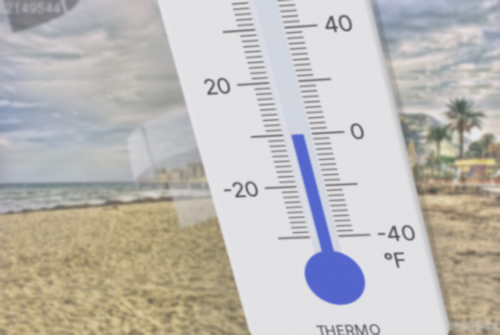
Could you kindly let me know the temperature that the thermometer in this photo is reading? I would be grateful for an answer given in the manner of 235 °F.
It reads 0 °F
